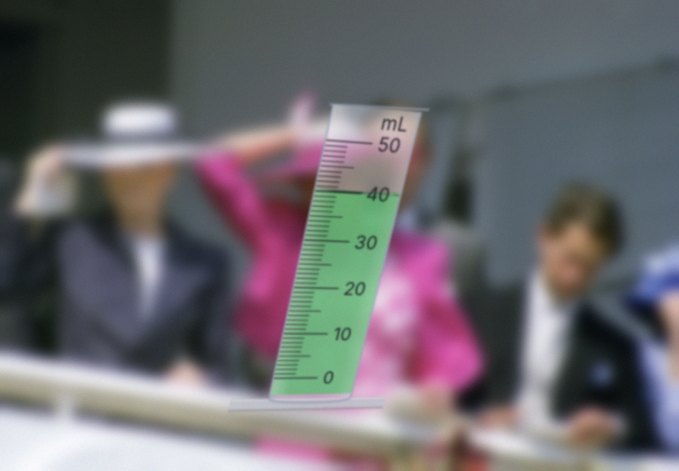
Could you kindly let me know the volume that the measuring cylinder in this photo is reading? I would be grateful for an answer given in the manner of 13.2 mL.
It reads 40 mL
